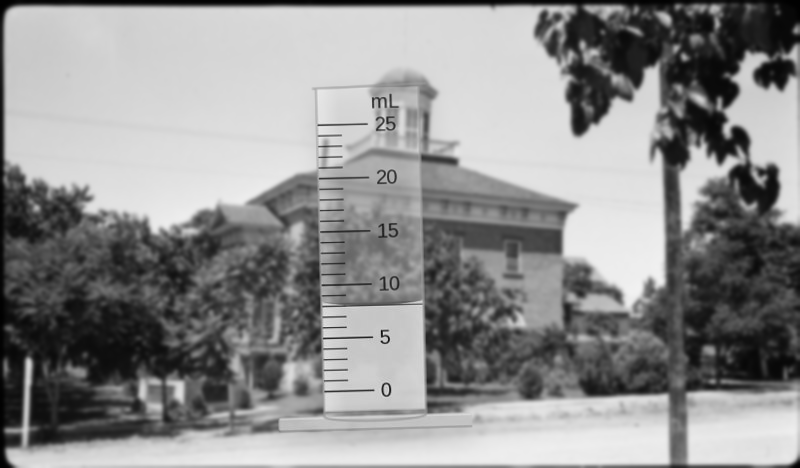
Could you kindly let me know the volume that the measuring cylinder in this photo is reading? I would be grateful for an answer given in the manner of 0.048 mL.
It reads 8 mL
